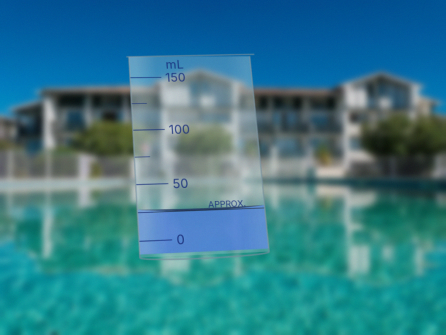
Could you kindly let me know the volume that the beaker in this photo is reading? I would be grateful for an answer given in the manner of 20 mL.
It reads 25 mL
